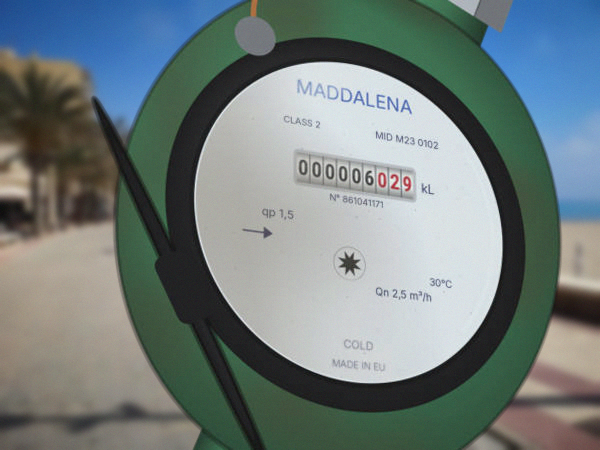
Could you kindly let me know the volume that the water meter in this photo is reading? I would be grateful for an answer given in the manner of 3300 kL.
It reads 6.029 kL
